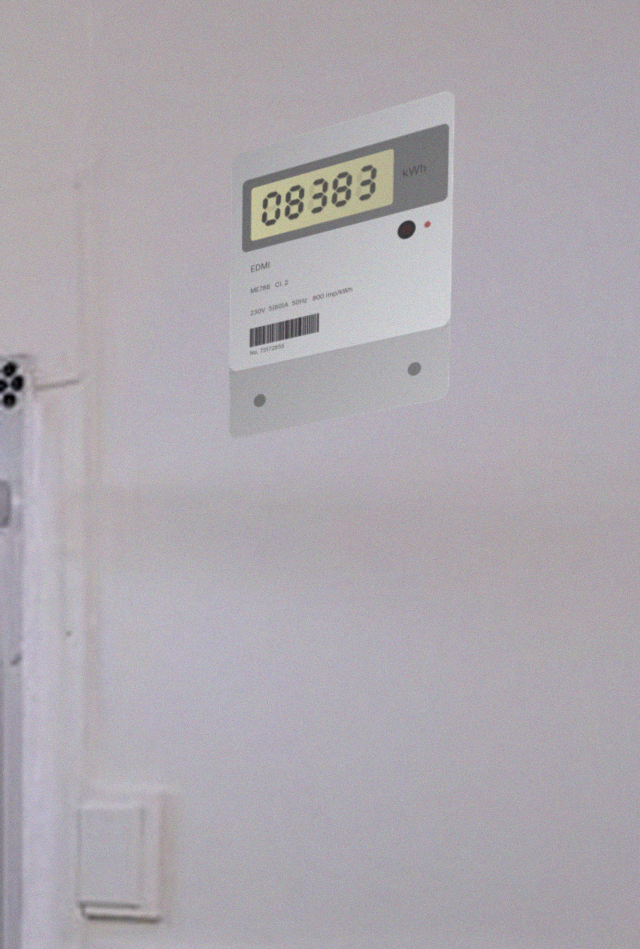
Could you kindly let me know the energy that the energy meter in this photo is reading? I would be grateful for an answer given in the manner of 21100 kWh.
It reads 8383 kWh
